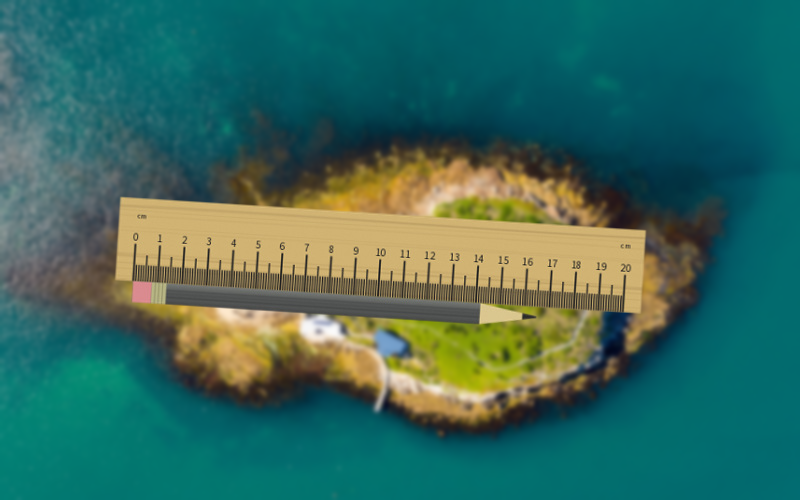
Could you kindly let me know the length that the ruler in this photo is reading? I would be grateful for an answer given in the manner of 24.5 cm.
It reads 16.5 cm
